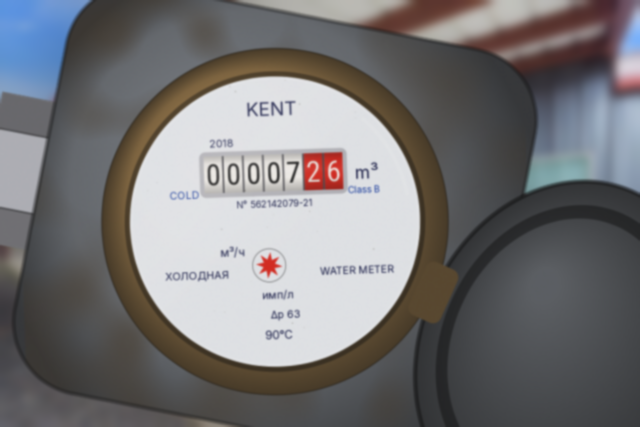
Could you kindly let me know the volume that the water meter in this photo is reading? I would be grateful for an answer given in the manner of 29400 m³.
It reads 7.26 m³
